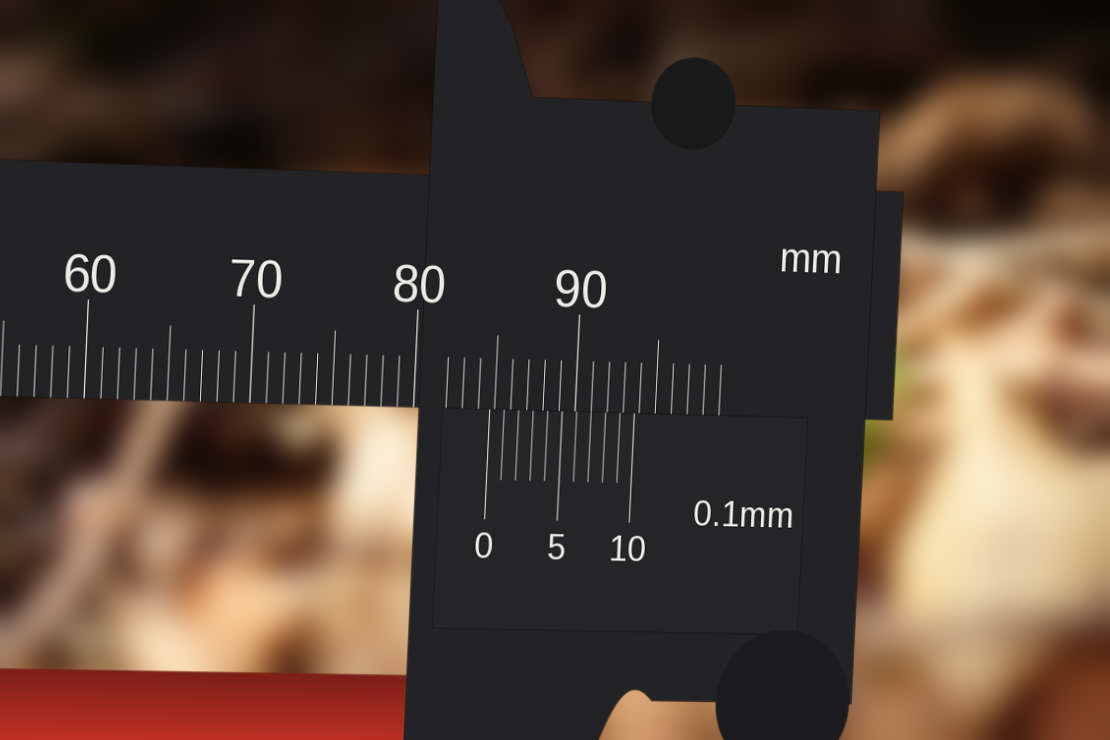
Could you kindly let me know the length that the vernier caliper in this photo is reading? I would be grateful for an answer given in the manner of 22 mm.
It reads 84.7 mm
